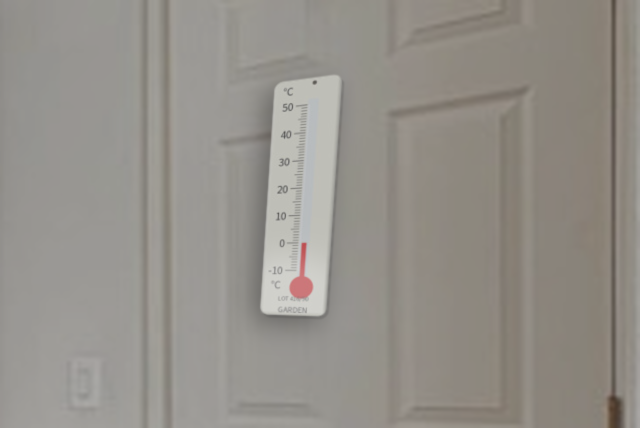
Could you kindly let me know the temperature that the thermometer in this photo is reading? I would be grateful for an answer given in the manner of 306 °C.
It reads 0 °C
